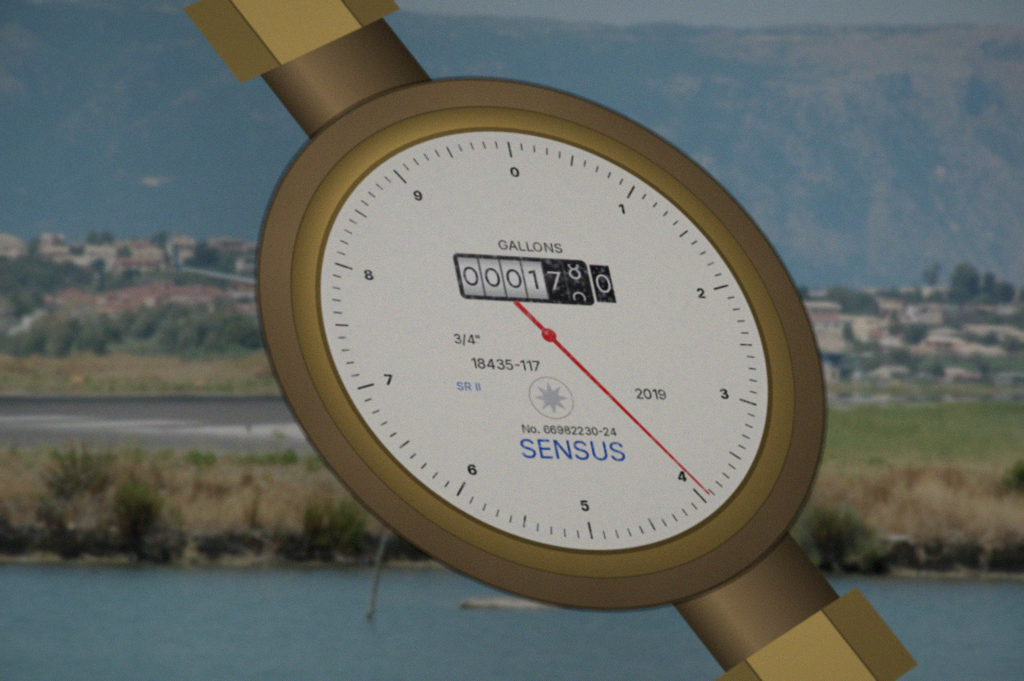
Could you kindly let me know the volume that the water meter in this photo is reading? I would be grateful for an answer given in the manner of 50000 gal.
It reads 1783.9 gal
